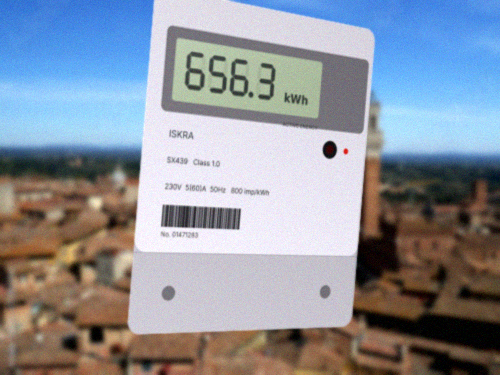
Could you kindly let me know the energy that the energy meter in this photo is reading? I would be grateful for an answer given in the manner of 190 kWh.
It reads 656.3 kWh
